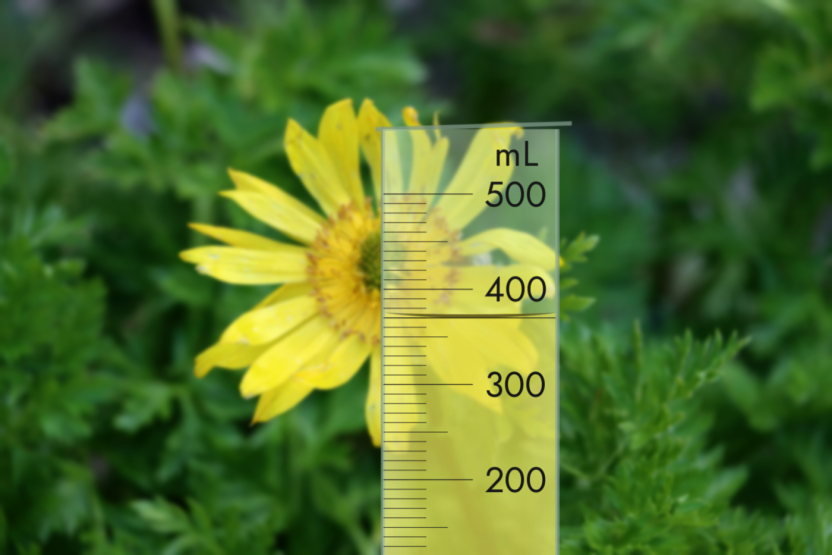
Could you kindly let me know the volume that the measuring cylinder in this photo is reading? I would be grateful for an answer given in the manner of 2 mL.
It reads 370 mL
